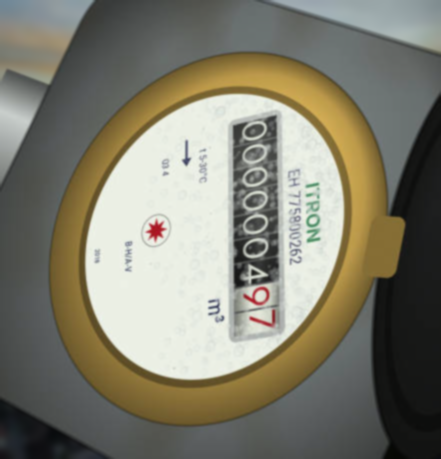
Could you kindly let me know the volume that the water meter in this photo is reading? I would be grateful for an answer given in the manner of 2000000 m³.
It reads 4.97 m³
